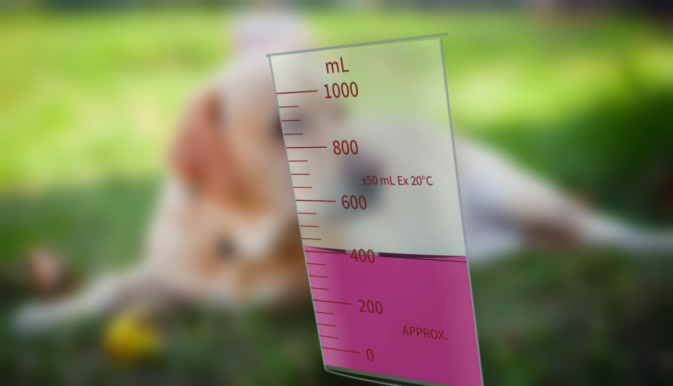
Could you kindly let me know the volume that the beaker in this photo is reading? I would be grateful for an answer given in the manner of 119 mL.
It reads 400 mL
